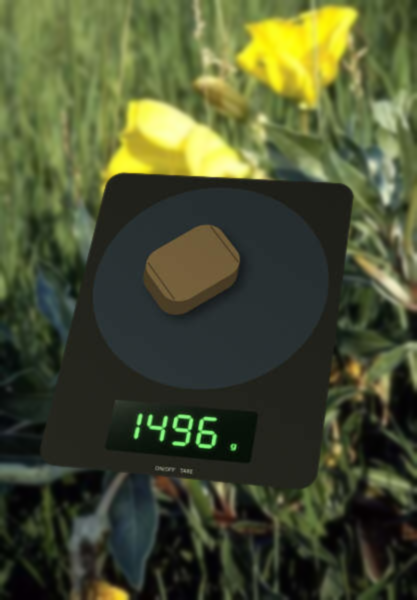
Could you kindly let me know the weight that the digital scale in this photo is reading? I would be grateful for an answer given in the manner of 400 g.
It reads 1496 g
